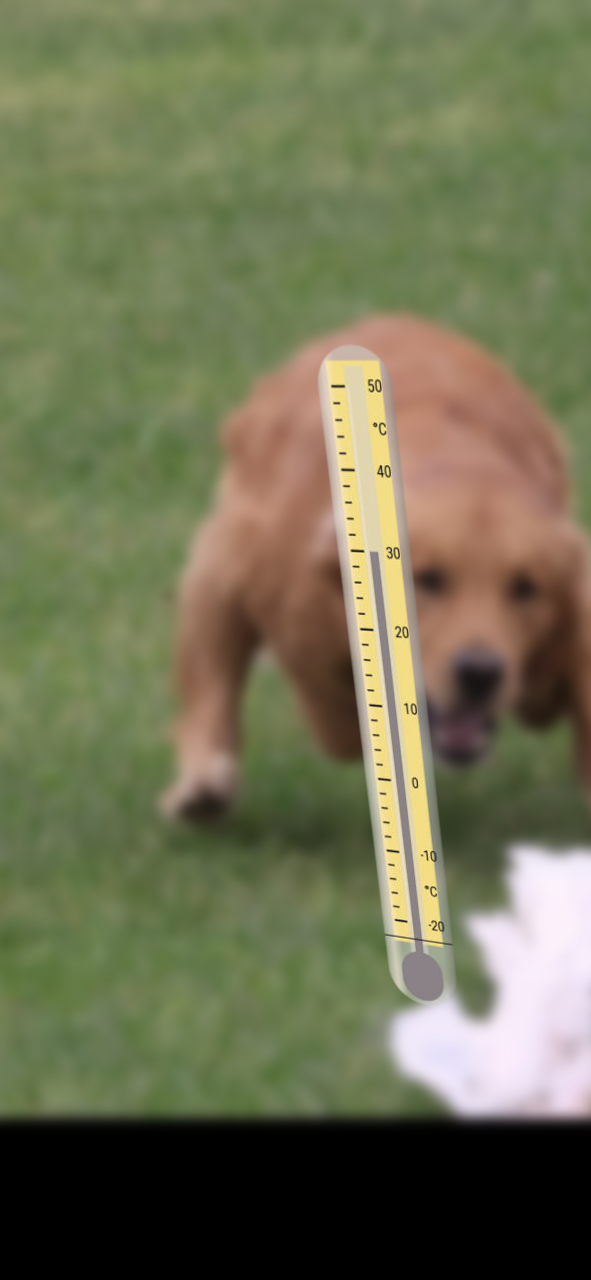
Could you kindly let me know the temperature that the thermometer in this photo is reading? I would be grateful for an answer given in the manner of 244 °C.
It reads 30 °C
